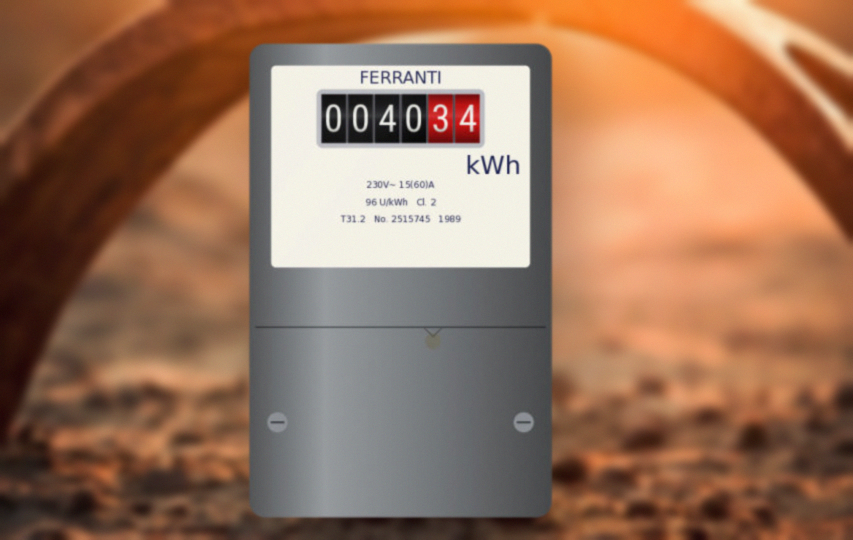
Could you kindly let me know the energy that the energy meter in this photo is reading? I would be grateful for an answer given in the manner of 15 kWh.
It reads 40.34 kWh
